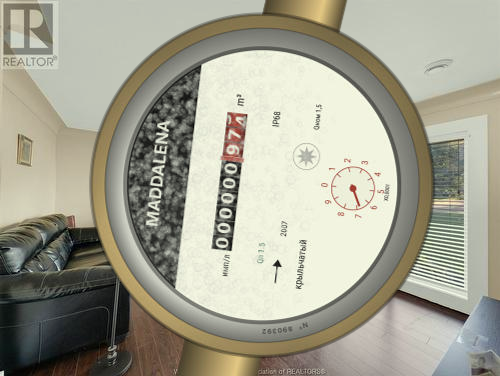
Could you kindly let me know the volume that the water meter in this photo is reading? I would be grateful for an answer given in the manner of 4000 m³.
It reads 0.9736 m³
